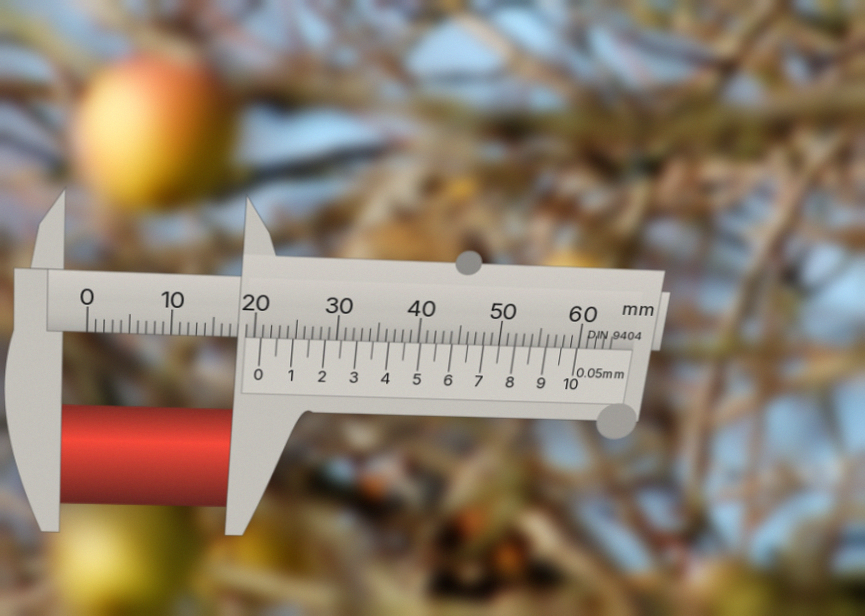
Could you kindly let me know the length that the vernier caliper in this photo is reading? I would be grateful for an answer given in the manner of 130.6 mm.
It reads 20.8 mm
